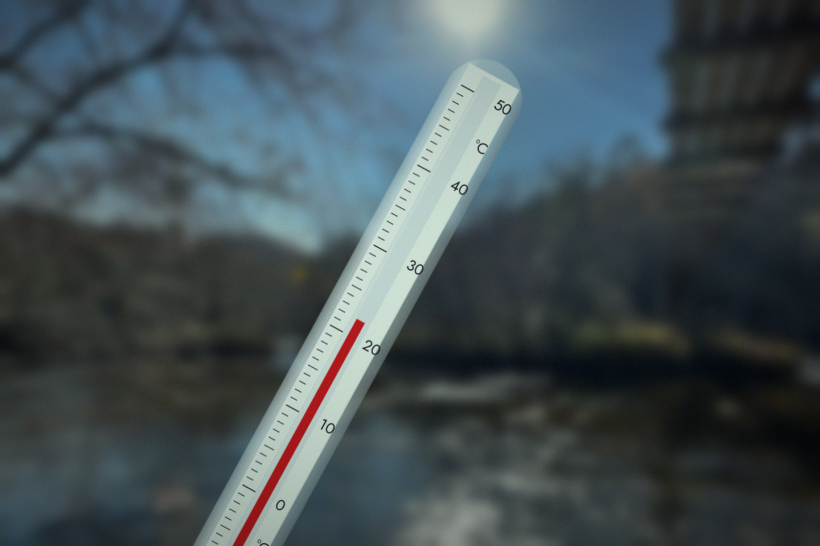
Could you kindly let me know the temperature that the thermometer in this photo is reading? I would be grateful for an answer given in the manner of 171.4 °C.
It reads 22 °C
